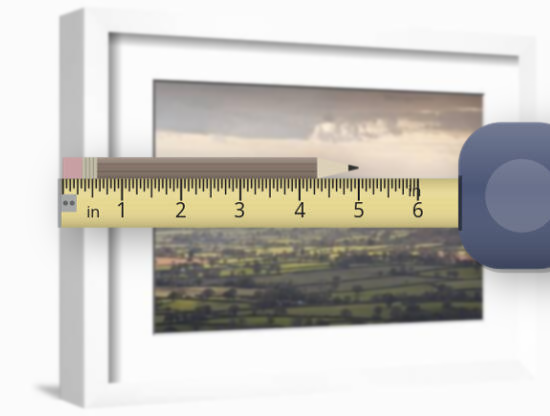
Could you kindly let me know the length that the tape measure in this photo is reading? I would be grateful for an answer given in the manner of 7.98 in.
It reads 5 in
